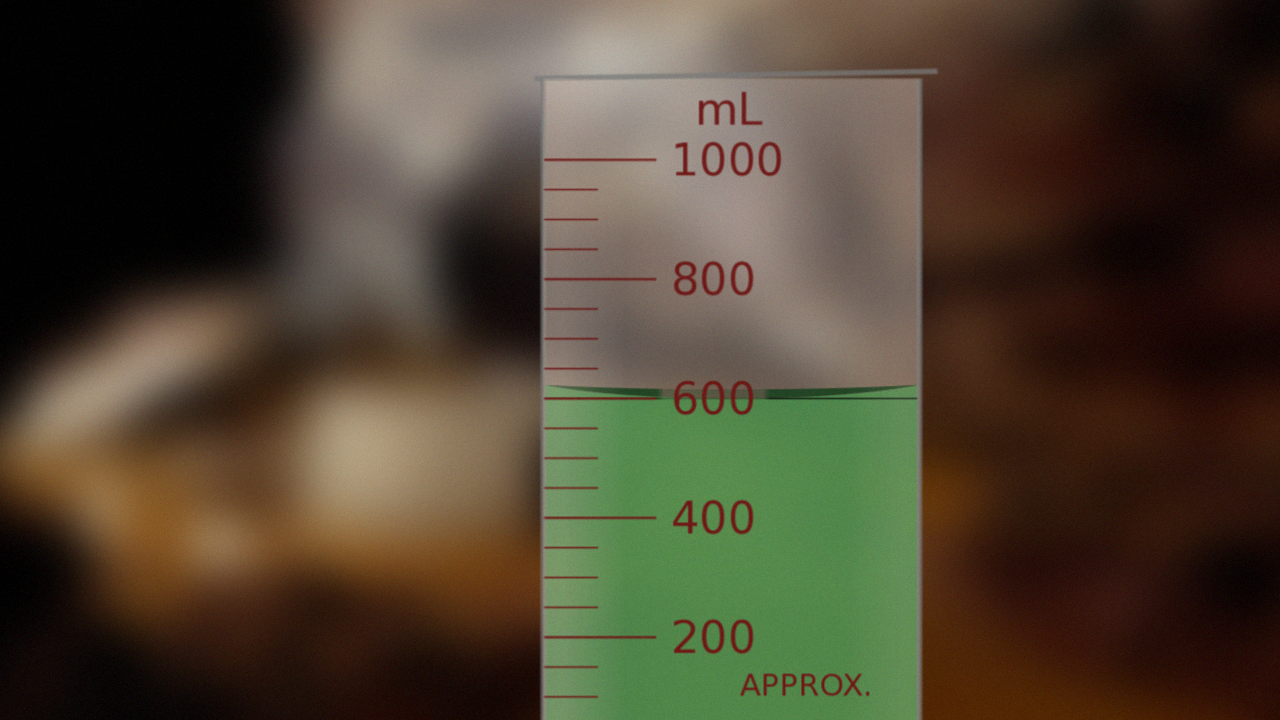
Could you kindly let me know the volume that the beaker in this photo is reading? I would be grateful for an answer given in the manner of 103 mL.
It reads 600 mL
